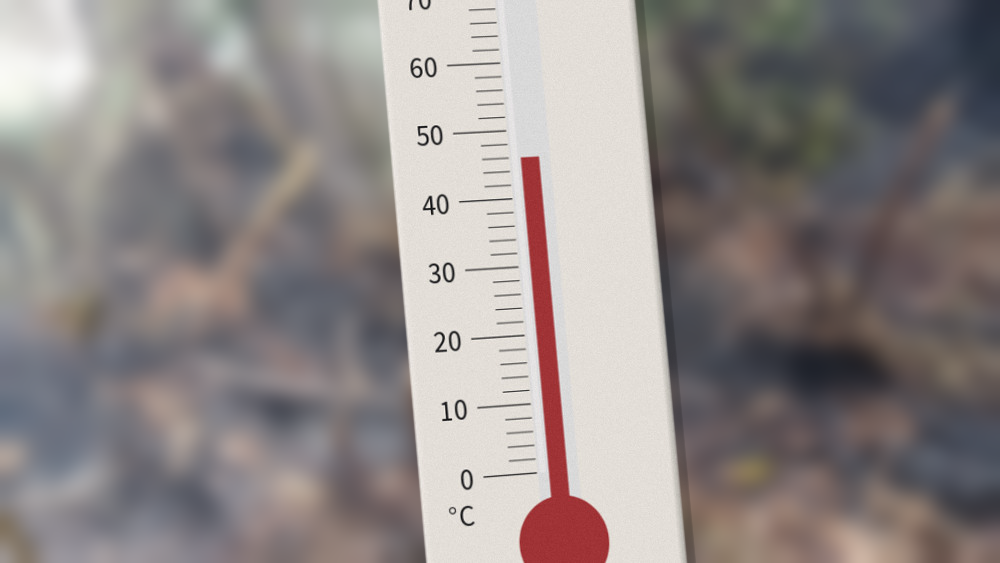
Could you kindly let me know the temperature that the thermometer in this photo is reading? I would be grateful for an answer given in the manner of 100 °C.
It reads 46 °C
